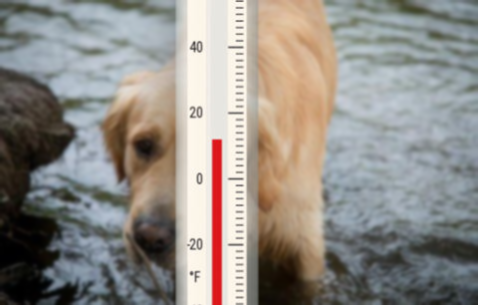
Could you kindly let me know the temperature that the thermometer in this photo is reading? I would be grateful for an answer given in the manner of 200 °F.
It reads 12 °F
